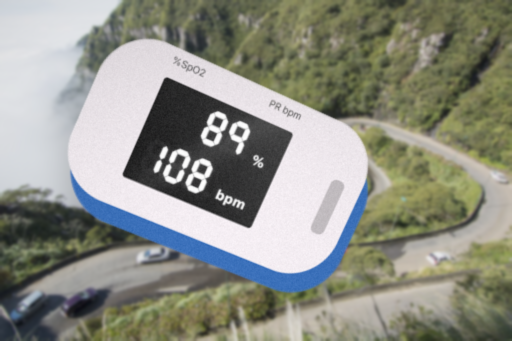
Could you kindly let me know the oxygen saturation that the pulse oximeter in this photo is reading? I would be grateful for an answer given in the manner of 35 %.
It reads 89 %
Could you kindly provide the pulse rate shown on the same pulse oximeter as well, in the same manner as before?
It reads 108 bpm
